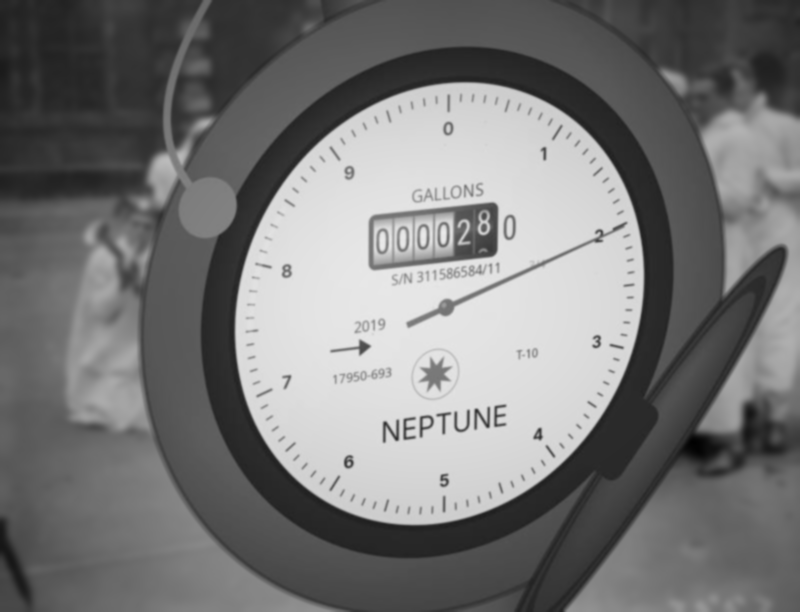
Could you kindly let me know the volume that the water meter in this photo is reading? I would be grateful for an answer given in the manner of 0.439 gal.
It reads 282.0 gal
